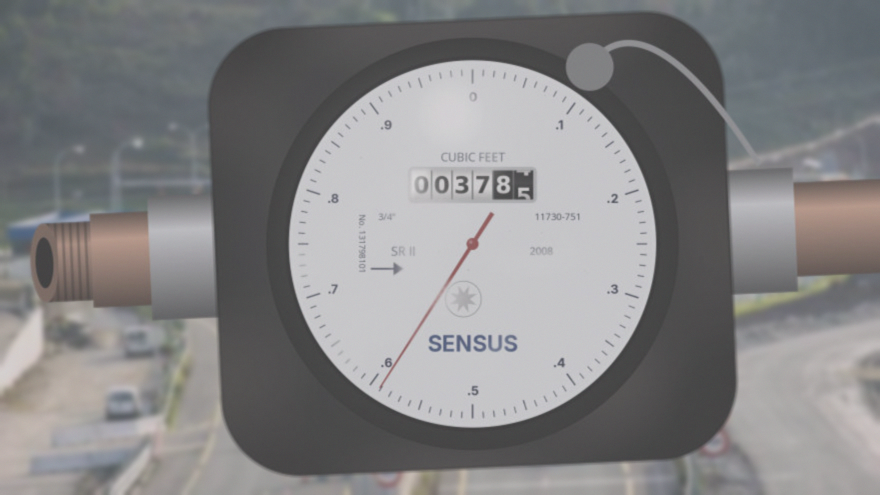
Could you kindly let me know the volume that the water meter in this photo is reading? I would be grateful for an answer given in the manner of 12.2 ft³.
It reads 3784.59 ft³
